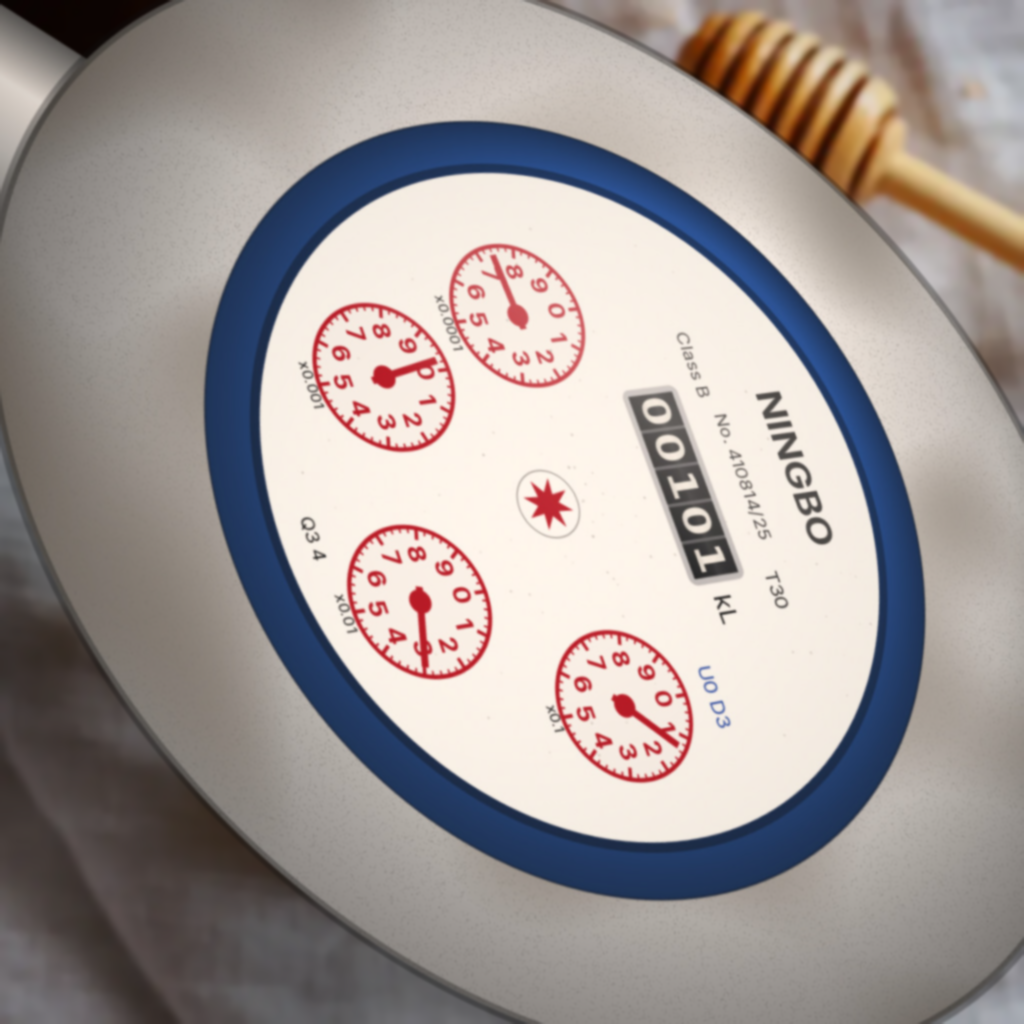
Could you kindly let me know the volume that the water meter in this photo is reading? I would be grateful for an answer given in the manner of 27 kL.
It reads 101.1297 kL
